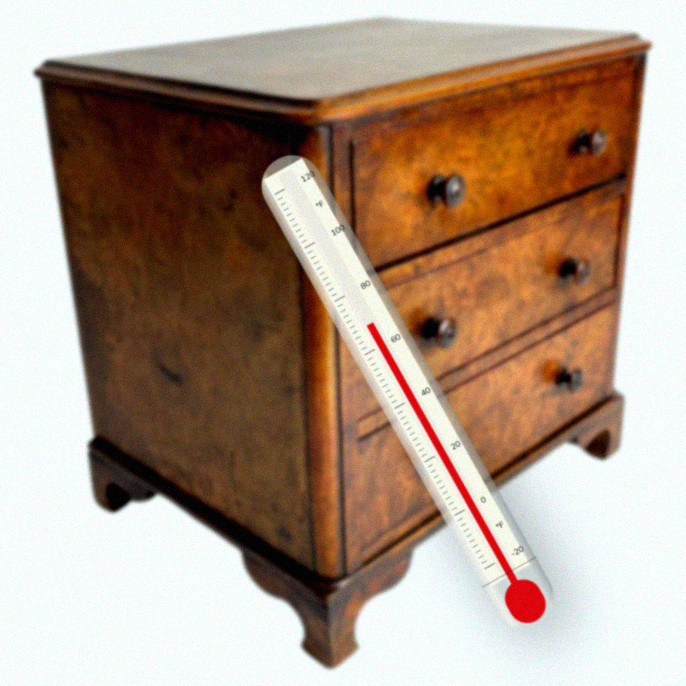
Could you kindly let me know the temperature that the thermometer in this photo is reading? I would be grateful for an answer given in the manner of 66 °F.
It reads 68 °F
